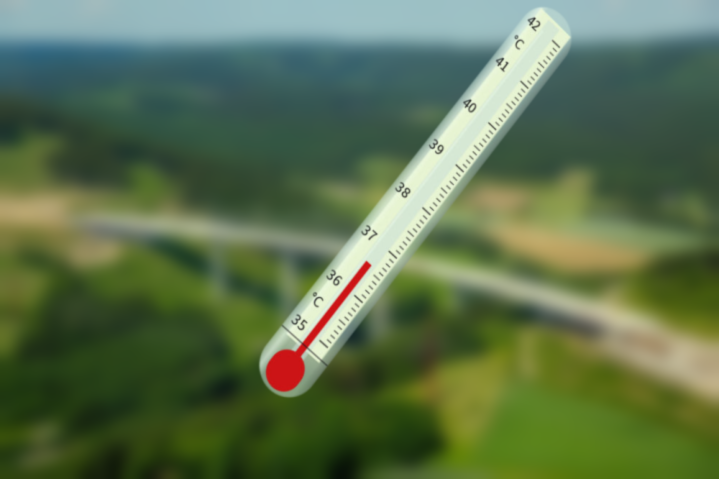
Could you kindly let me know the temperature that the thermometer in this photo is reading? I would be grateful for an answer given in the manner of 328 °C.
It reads 36.6 °C
